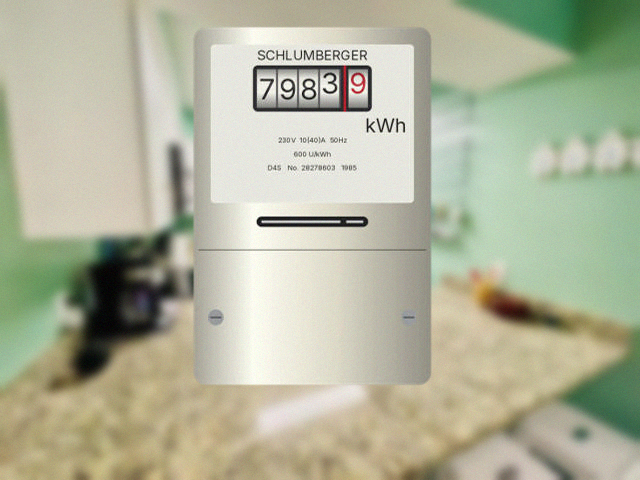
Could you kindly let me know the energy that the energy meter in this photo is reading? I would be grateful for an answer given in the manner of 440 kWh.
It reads 7983.9 kWh
